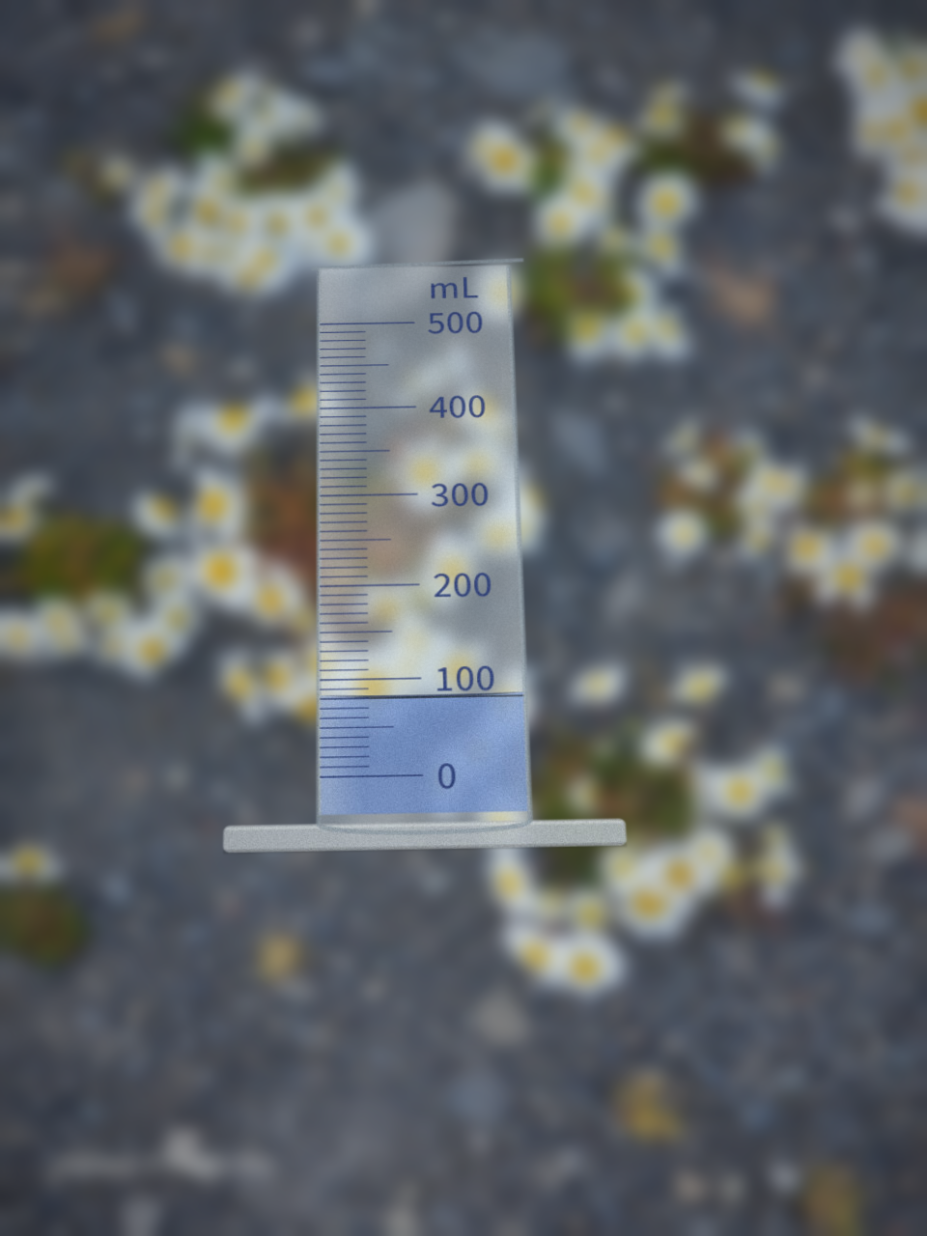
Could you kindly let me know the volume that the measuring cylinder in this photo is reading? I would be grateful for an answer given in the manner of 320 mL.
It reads 80 mL
